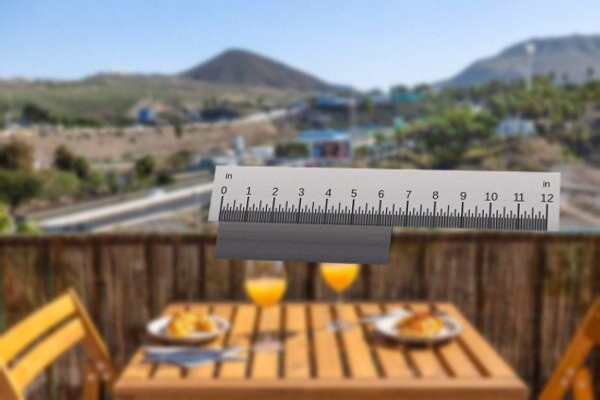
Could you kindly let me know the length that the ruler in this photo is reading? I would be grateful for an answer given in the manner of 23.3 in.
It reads 6.5 in
